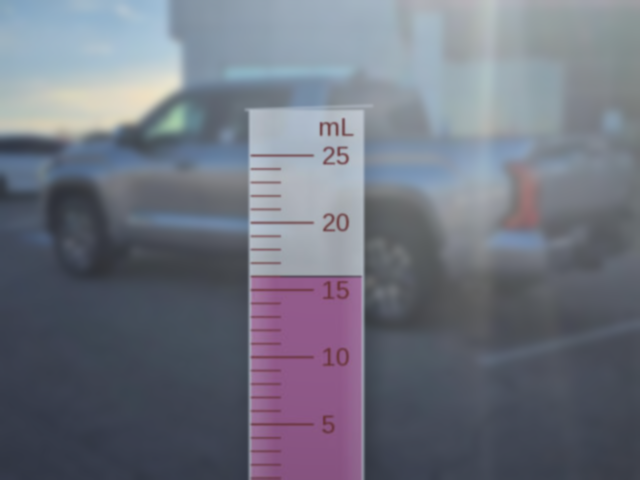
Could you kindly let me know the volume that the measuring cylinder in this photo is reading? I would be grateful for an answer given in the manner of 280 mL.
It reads 16 mL
